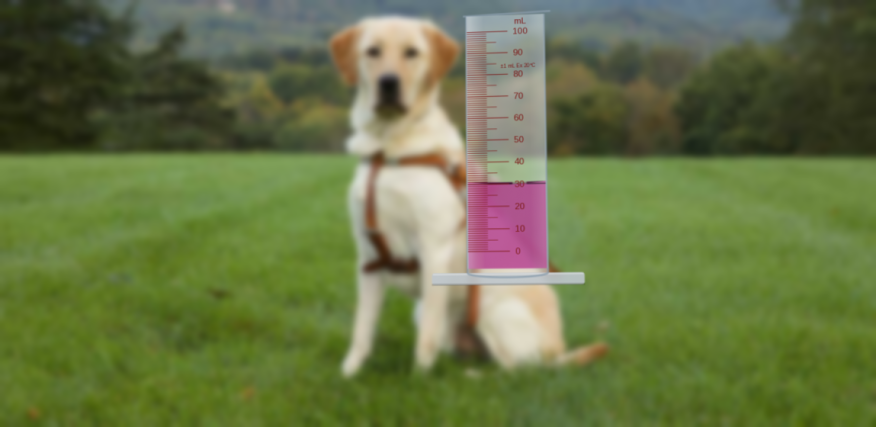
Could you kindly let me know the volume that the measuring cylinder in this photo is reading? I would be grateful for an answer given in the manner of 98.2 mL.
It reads 30 mL
